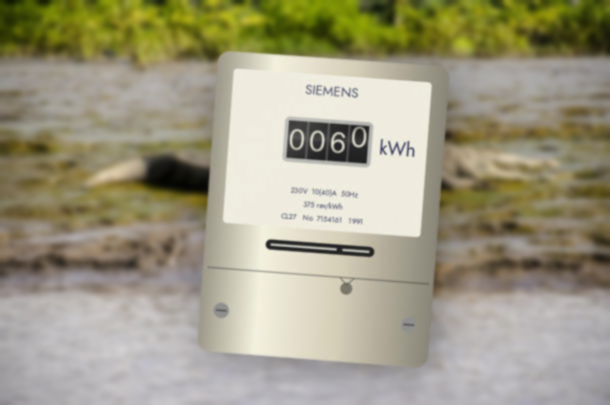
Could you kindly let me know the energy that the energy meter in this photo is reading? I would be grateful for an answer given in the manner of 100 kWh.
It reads 60 kWh
